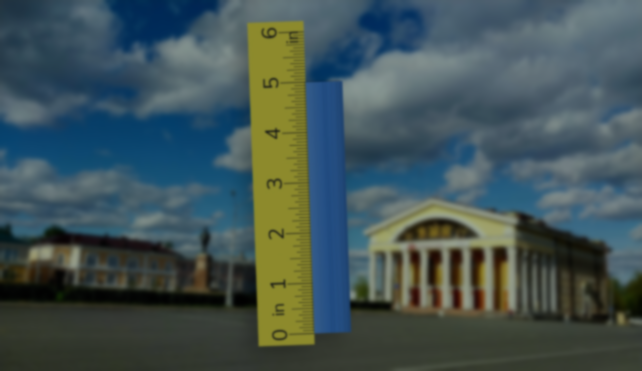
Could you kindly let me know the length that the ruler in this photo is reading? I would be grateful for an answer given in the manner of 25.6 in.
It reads 5 in
